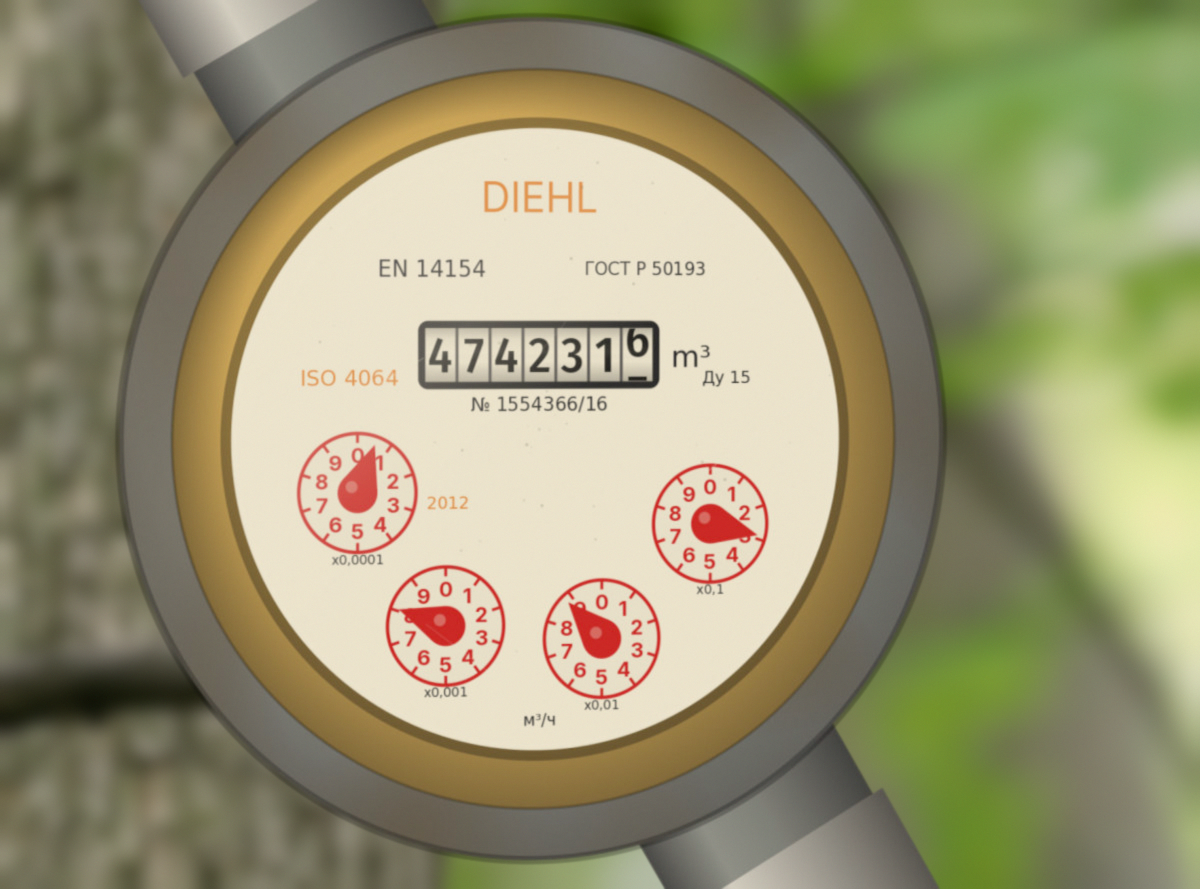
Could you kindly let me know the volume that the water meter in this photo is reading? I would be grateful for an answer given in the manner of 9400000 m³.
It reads 4742316.2880 m³
